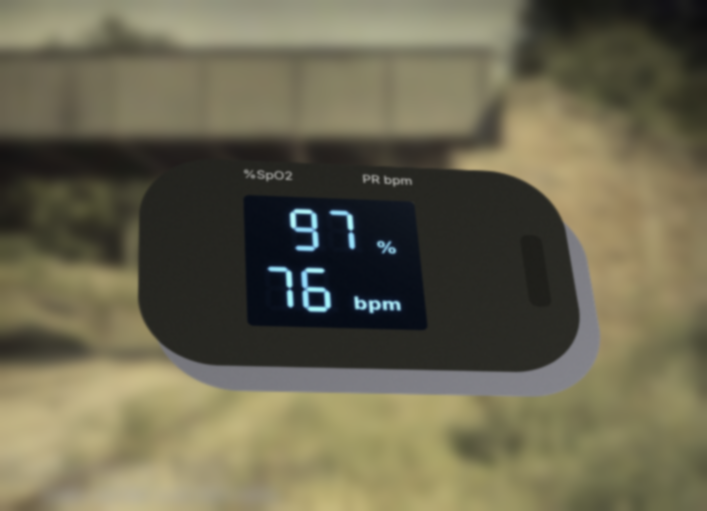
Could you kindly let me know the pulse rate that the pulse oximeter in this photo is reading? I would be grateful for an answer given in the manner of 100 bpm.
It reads 76 bpm
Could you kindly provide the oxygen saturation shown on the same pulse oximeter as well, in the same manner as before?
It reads 97 %
